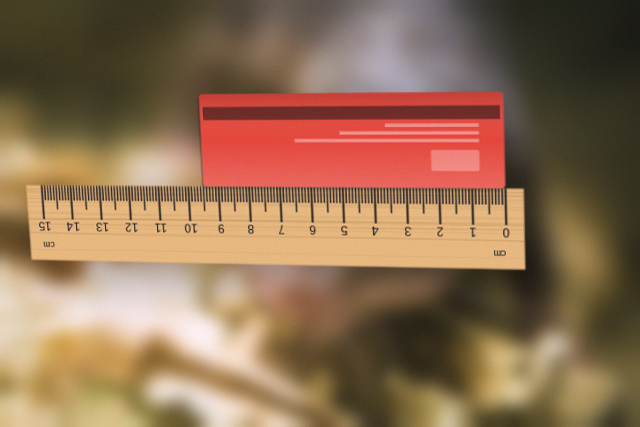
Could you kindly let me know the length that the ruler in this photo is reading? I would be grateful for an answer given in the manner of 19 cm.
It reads 9.5 cm
